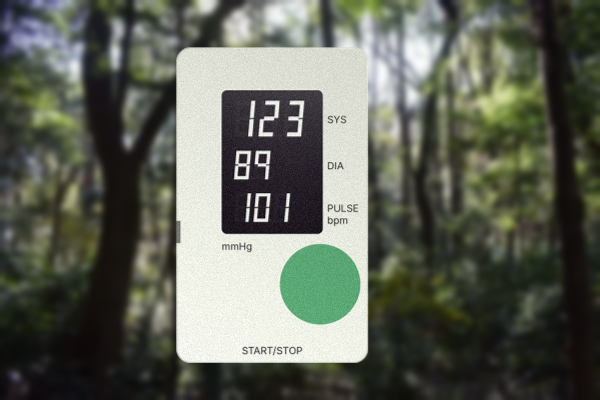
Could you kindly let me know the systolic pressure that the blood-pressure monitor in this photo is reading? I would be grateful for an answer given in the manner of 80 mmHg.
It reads 123 mmHg
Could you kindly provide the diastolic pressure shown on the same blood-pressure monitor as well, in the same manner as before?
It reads 89 mmHg
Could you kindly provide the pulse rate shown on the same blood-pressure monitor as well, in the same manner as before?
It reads 101 bpm
